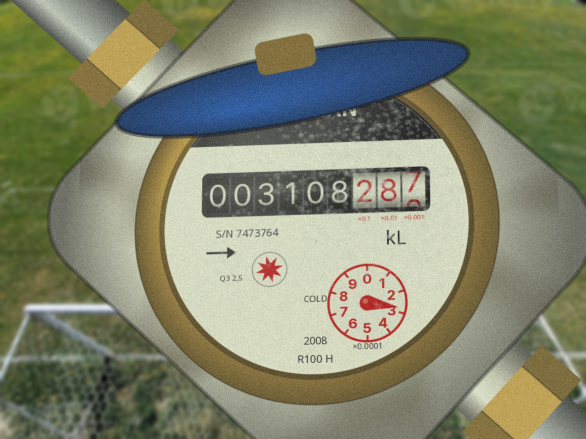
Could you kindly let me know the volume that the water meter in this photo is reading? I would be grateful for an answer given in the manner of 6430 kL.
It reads 3108.2872 kL
